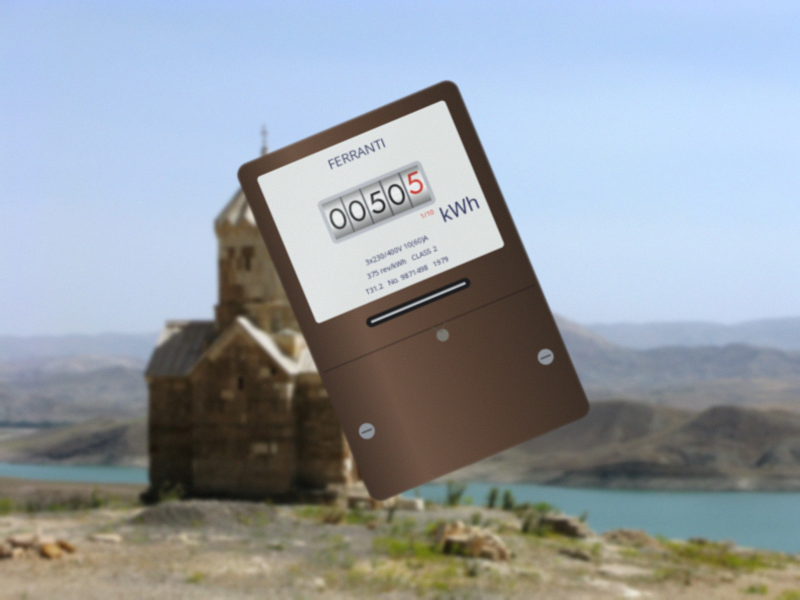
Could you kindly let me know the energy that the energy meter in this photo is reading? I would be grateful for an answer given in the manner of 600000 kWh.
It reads 50.5 kWh
